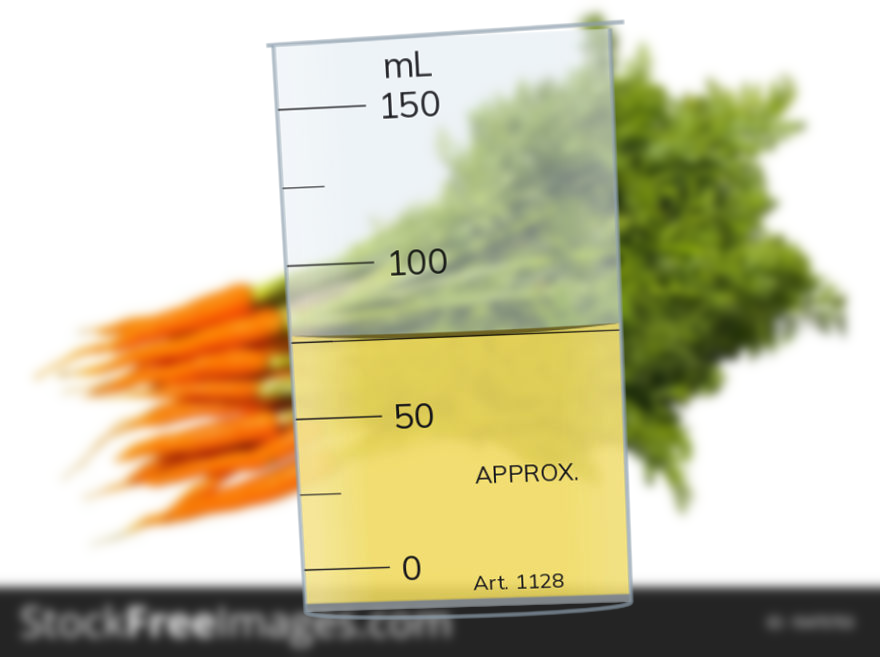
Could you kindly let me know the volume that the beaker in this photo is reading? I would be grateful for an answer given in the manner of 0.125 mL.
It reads 75 mL
